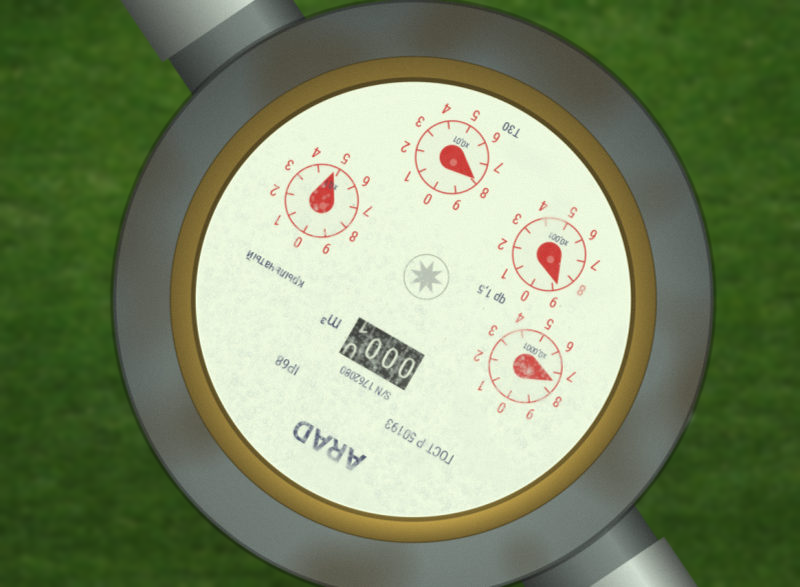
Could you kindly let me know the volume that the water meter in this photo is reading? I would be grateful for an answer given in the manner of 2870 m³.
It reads 0.4787 m³
